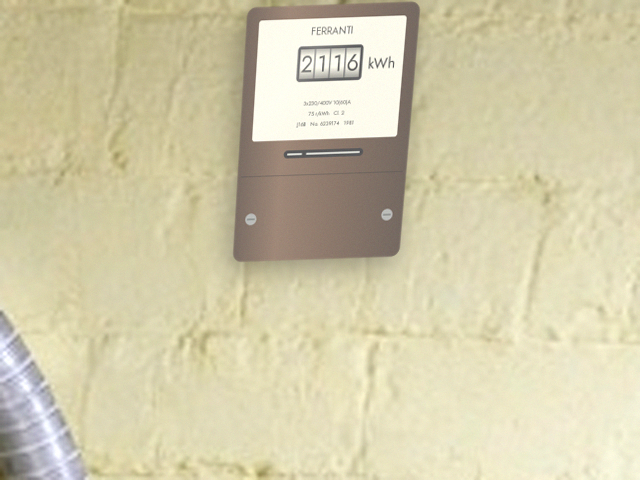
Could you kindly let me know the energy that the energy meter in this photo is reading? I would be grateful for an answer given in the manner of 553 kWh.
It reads 2116 kWh
